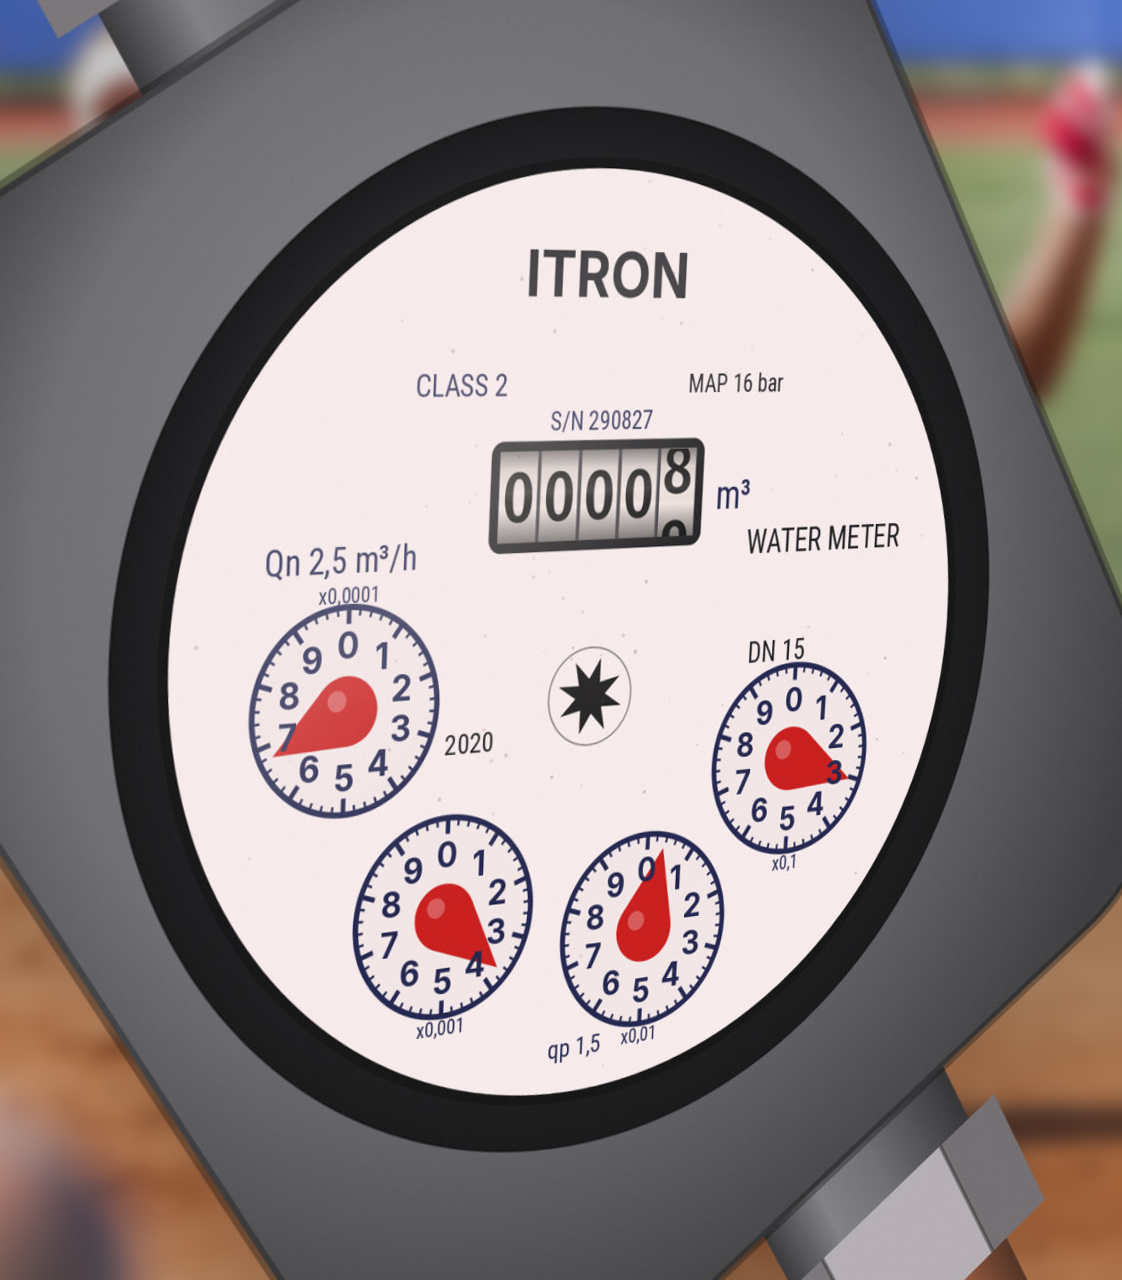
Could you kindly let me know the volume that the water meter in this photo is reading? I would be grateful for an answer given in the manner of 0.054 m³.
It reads 8.3036 m³
